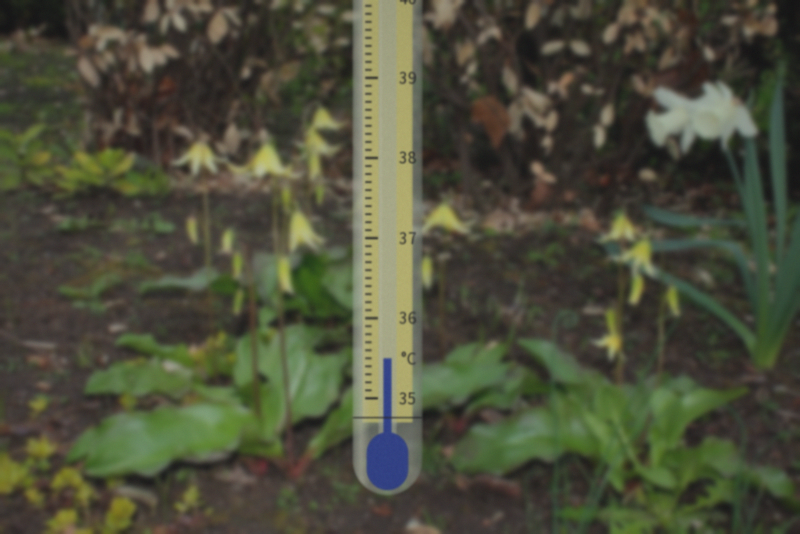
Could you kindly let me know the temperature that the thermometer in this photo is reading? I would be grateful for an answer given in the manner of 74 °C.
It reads 35.5 °C
